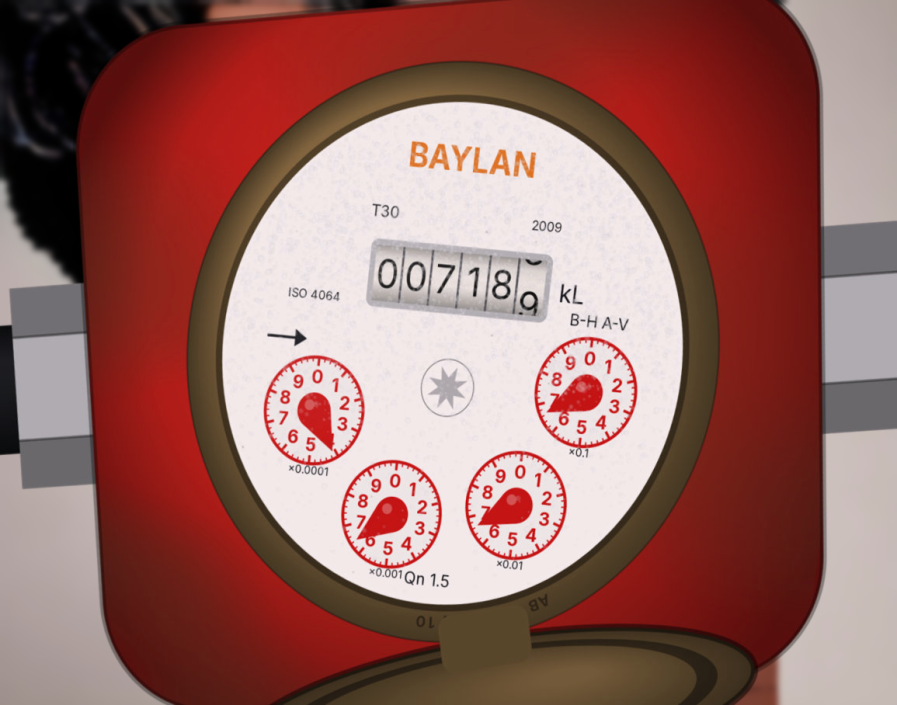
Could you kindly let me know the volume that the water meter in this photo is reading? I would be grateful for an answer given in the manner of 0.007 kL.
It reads 7188.6664 kL
